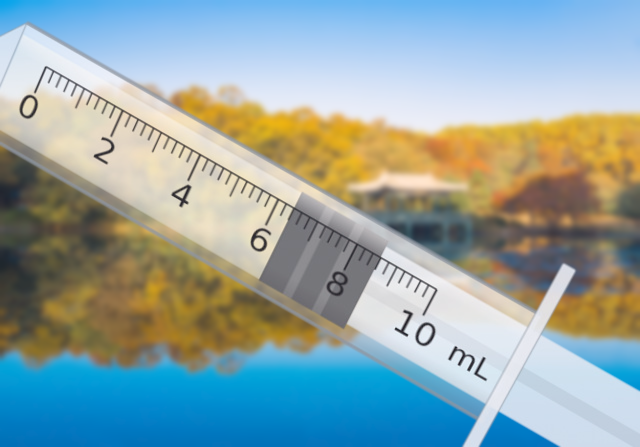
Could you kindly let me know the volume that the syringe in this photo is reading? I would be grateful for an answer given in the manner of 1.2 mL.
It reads 6.4 mL
